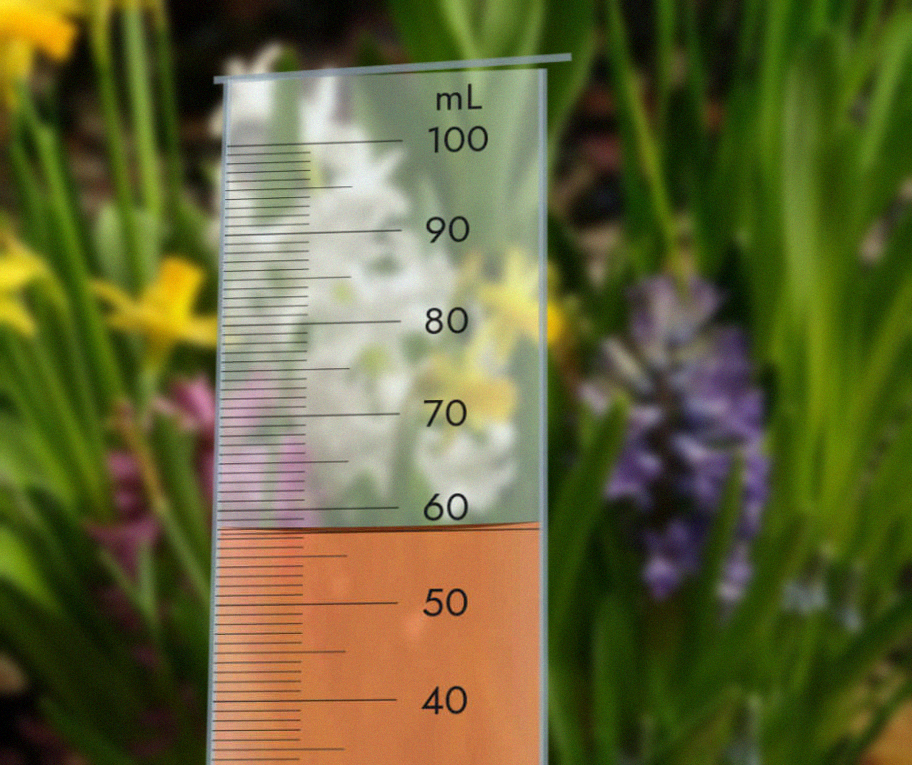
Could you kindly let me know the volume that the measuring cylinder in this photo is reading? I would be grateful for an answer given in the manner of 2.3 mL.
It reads 57.5 mL
